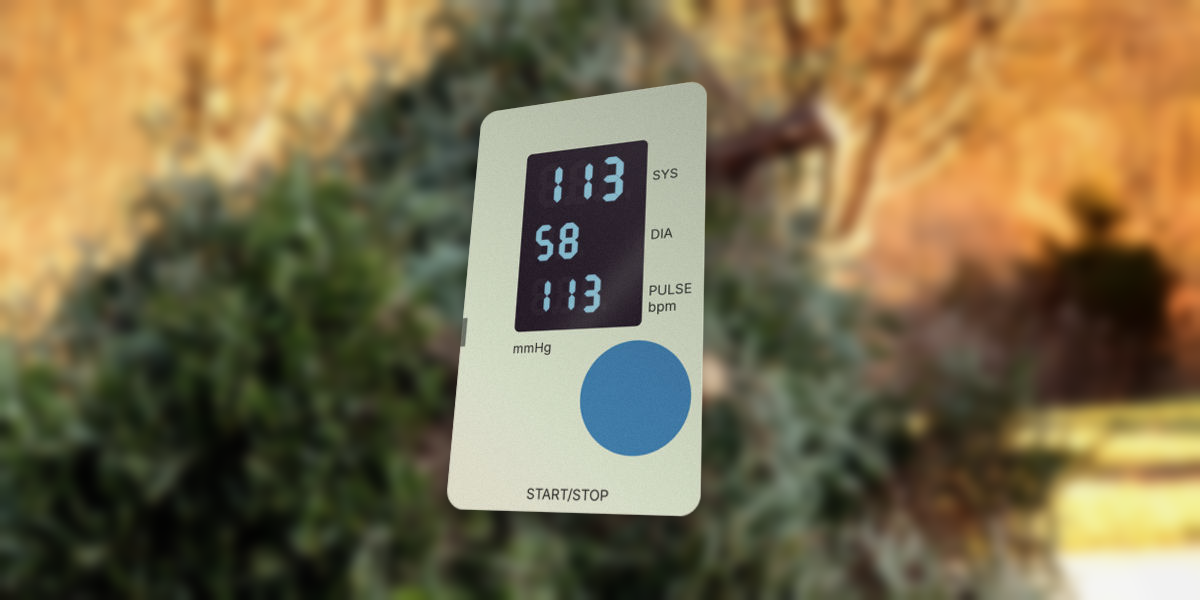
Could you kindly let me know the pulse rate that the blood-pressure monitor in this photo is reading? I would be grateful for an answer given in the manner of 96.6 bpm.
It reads 113 bpm
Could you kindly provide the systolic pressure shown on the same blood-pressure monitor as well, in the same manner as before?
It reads 113 mmHg
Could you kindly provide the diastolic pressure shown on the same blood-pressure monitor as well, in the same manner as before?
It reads 58 mmHg
